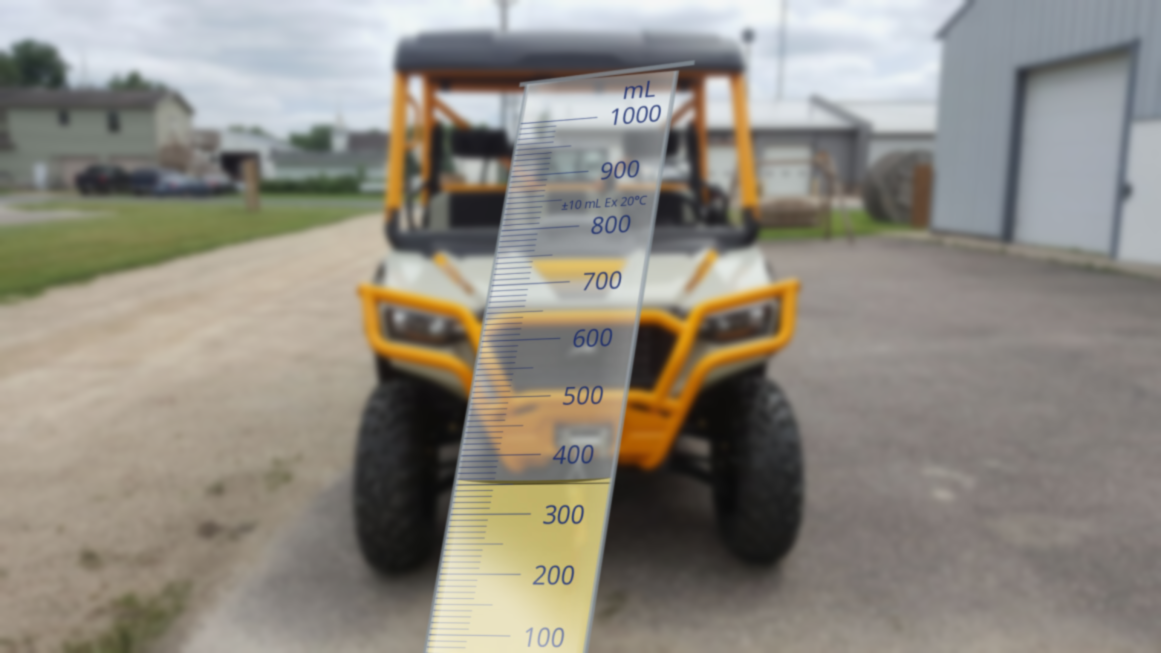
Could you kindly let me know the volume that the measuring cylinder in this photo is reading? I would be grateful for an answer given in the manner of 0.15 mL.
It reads 350 mL
